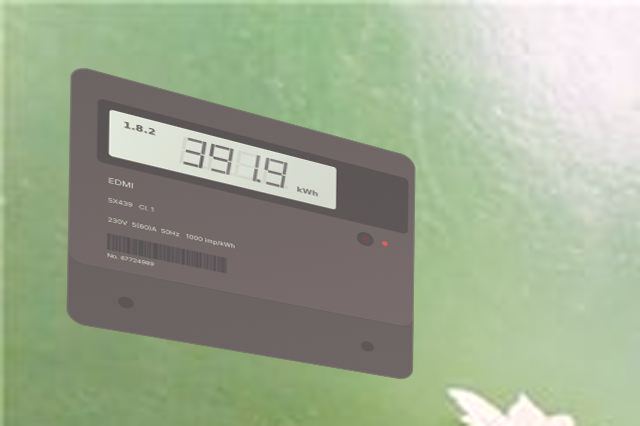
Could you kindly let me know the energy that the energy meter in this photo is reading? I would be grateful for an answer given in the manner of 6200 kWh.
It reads 391.9 kWh
